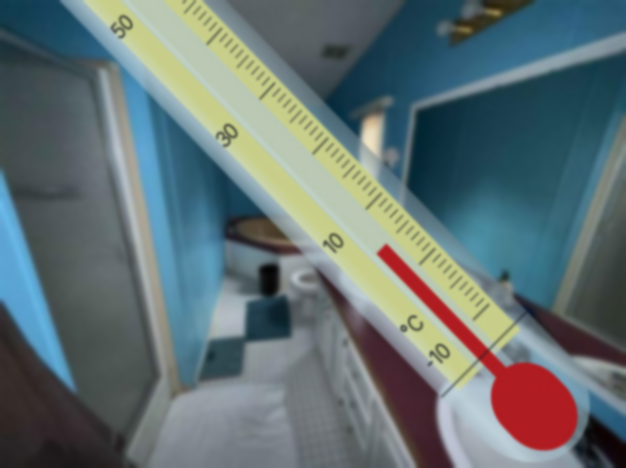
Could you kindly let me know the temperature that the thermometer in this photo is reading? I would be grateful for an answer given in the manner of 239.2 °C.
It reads 5 °C
